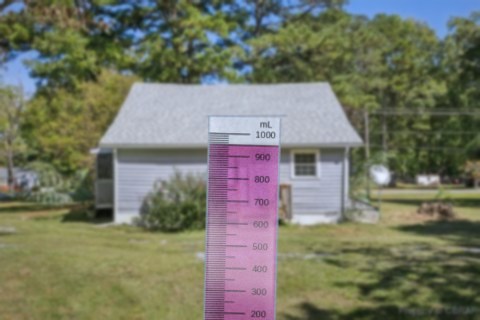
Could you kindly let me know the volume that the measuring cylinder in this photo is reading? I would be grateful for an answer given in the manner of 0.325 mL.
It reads 950 mL
